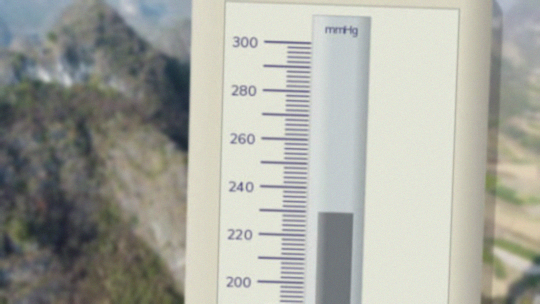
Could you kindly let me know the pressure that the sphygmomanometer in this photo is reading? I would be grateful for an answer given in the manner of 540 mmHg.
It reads 230 mmHg
